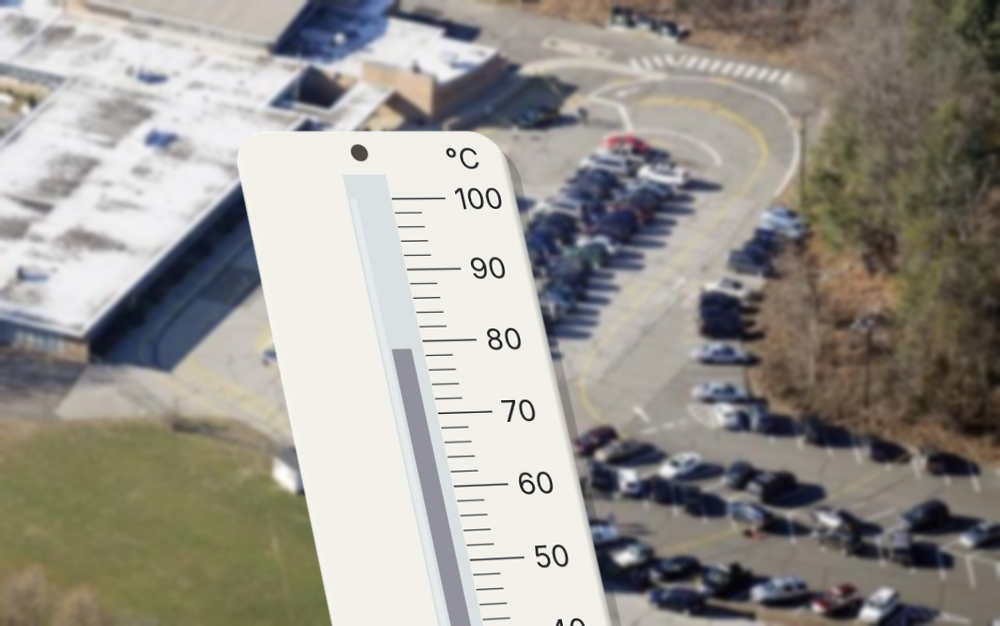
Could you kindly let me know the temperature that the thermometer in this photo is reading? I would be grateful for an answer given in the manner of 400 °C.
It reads 79 °C
